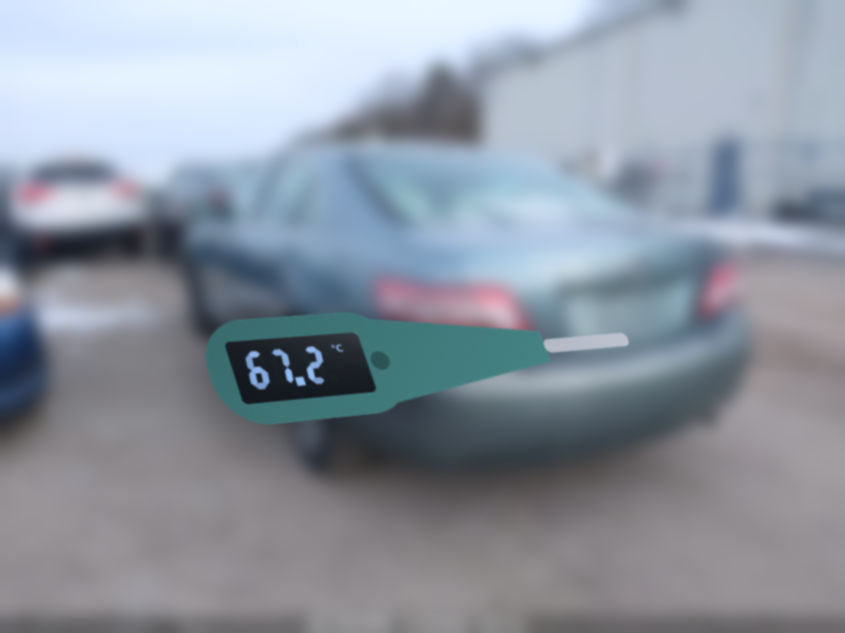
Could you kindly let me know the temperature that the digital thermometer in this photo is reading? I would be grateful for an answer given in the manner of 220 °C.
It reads 67.2 °C
